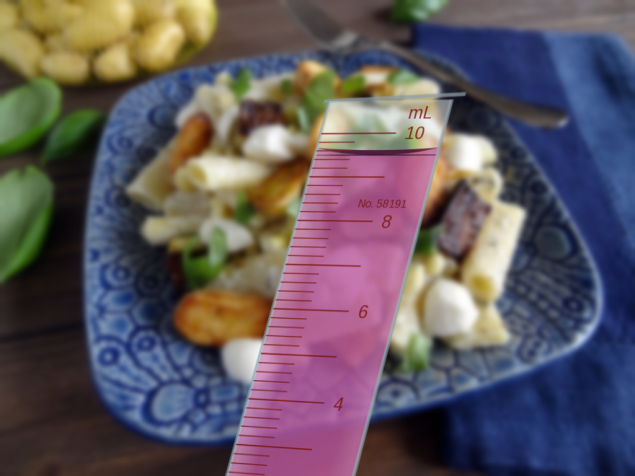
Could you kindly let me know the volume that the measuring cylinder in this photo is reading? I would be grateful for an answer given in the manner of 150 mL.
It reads 9.5 mL
